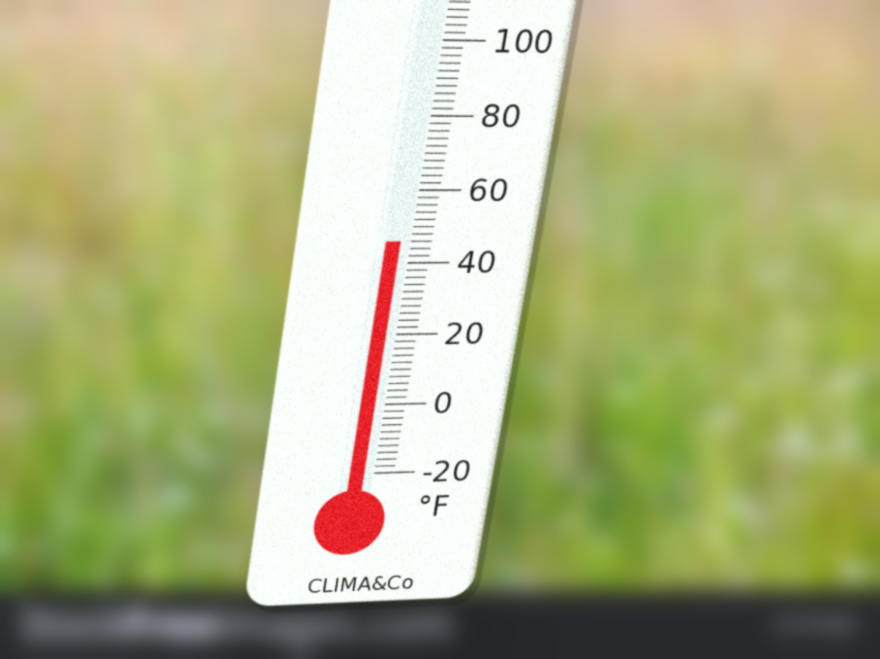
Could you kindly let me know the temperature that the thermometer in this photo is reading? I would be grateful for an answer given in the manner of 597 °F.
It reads 46 °F
